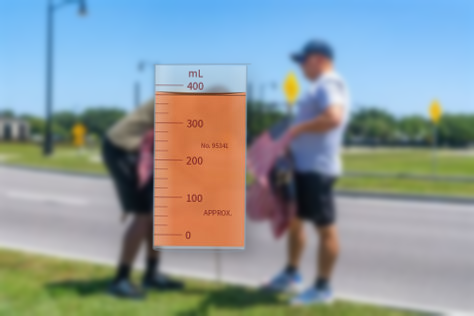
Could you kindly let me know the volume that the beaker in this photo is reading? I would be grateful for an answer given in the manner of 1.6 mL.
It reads 375 mL
